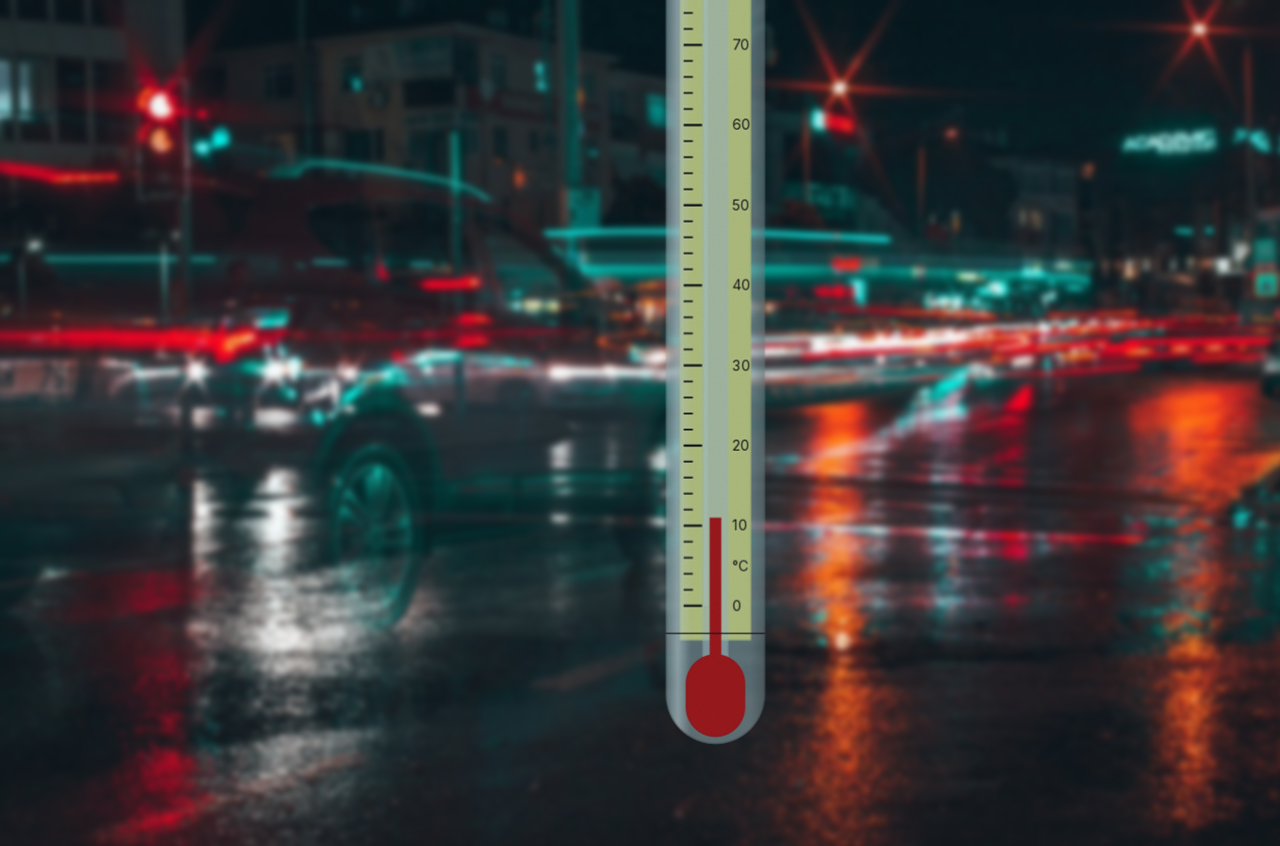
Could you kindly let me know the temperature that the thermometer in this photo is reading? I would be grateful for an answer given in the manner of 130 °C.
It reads 11 °C
